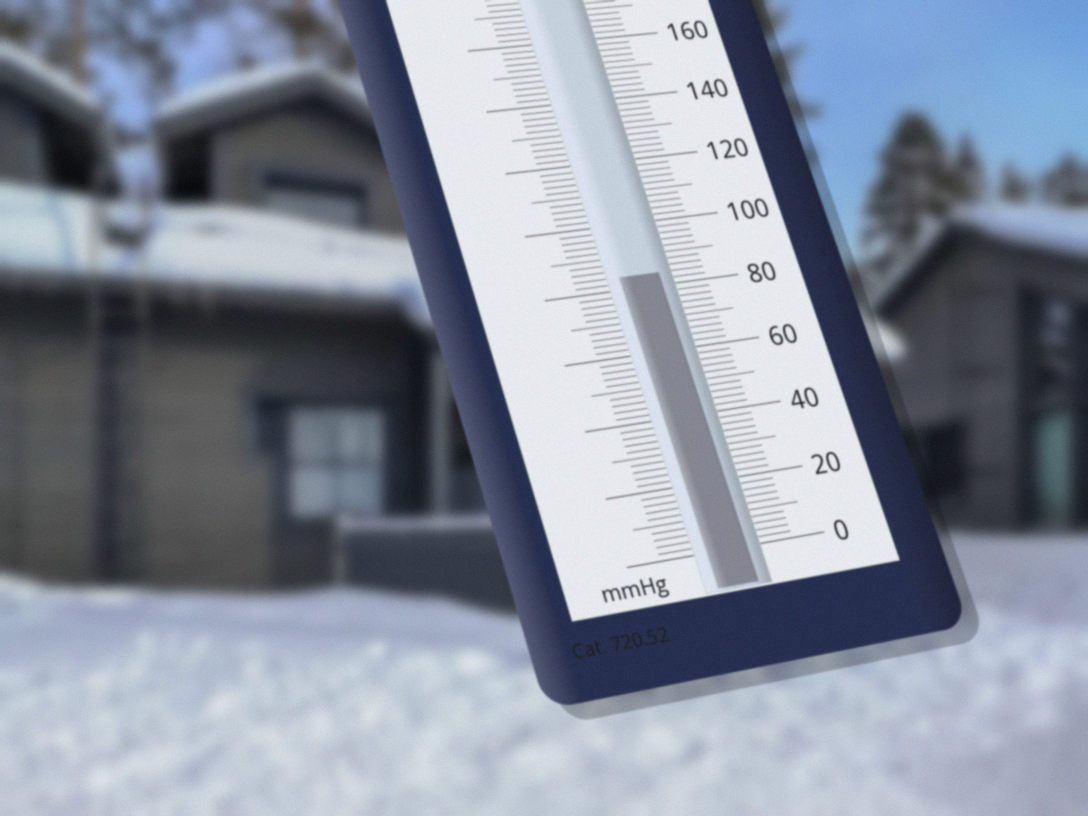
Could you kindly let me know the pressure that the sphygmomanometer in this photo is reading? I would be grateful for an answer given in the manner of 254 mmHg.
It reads 84 mmHg
